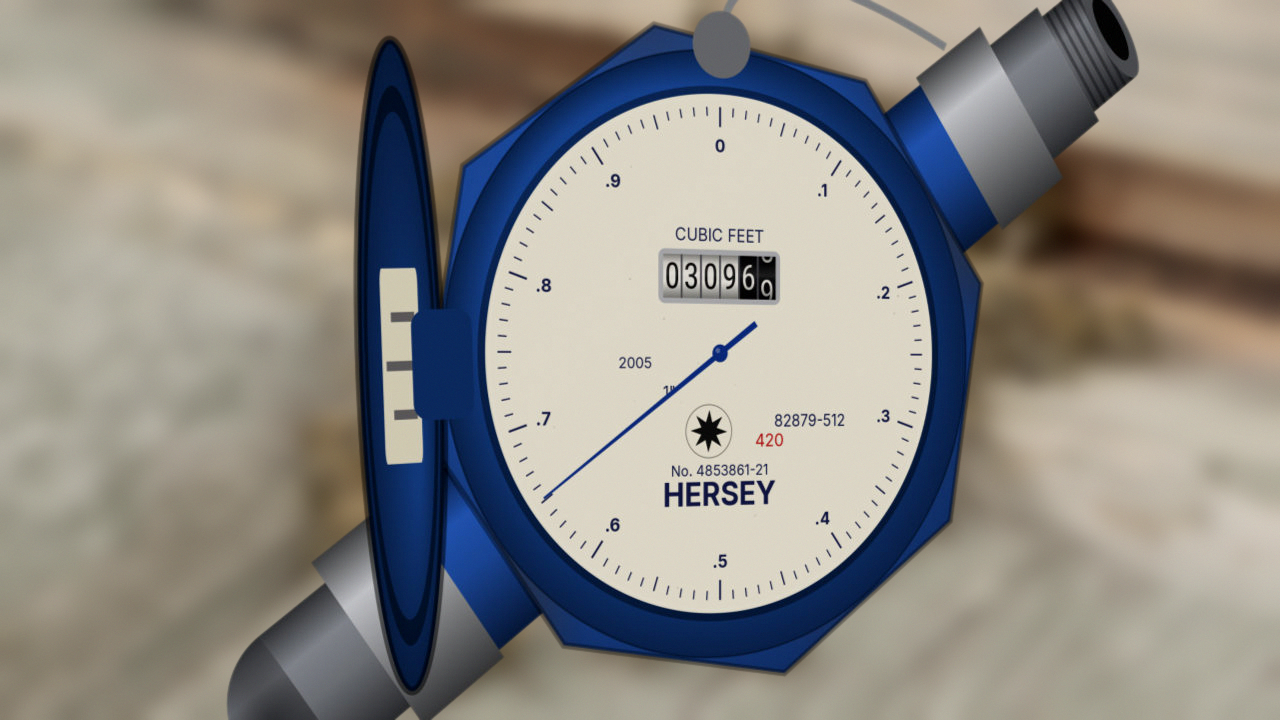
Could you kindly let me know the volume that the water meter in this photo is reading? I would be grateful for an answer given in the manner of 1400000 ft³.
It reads 30968.65 ft³
